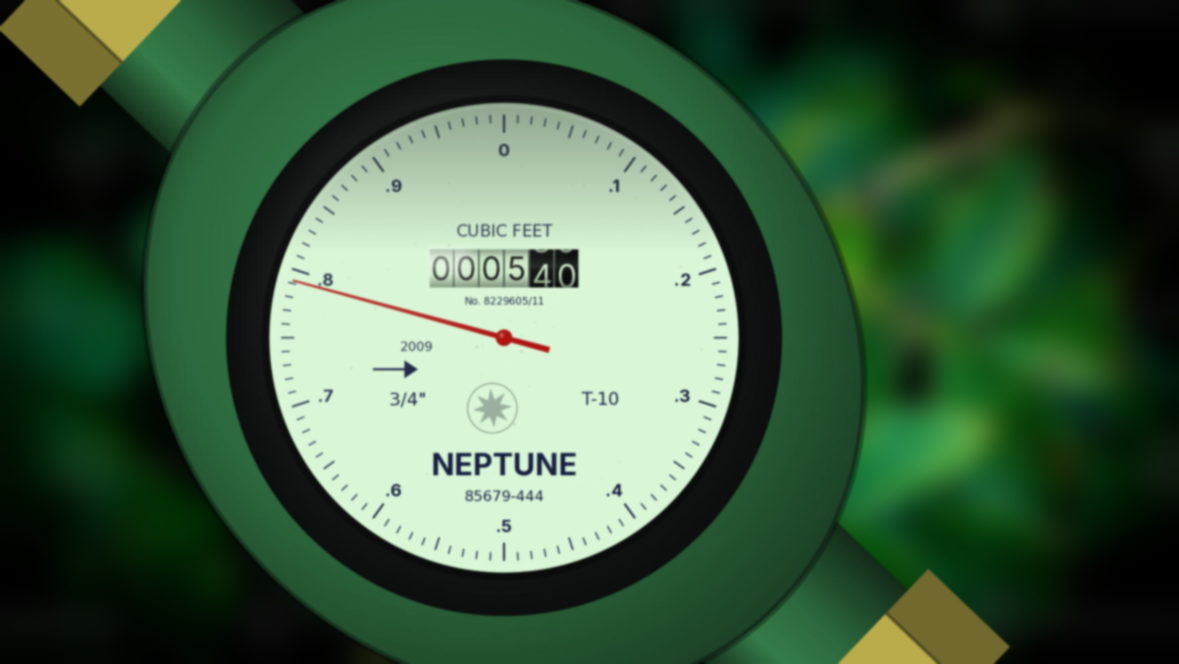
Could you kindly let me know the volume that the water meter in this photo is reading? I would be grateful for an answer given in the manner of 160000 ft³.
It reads 539.79 ft³
